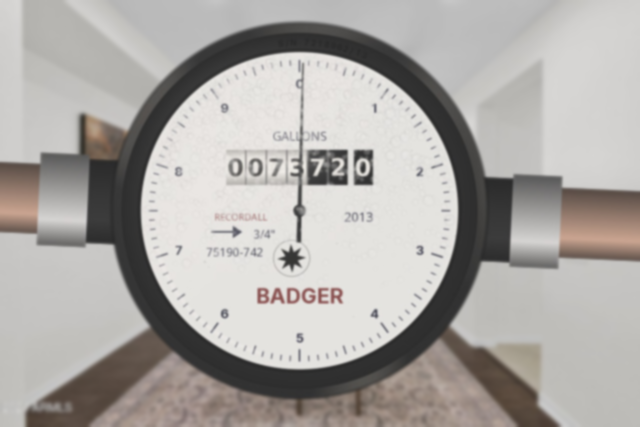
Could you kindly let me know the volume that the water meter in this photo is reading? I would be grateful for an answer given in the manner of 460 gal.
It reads 73720.0 gal
